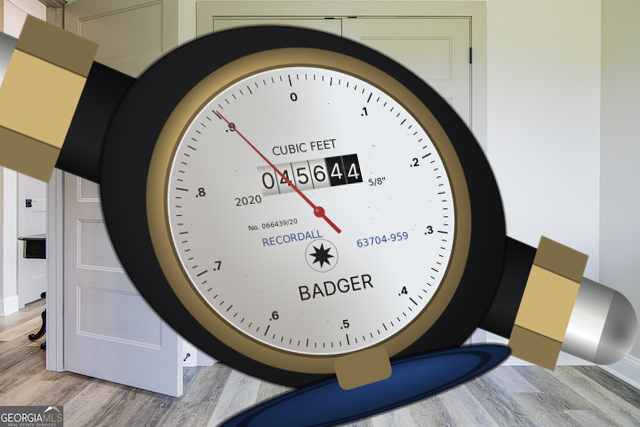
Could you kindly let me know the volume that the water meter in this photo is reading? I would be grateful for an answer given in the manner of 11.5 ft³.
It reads 45643.90 ft³
